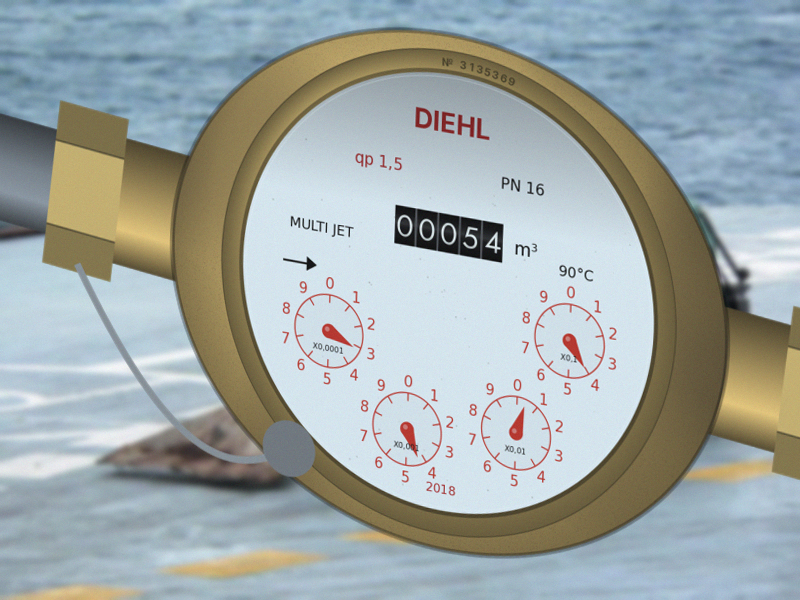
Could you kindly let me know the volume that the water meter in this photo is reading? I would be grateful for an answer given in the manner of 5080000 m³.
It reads 54.4043 m³
